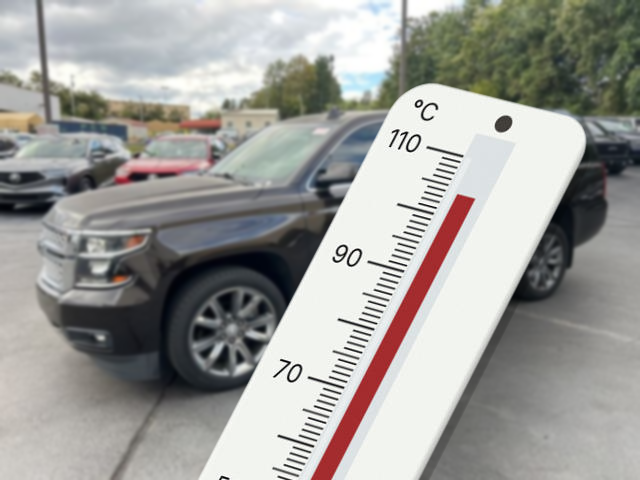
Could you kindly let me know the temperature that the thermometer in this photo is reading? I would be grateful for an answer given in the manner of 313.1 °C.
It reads 104 °C
